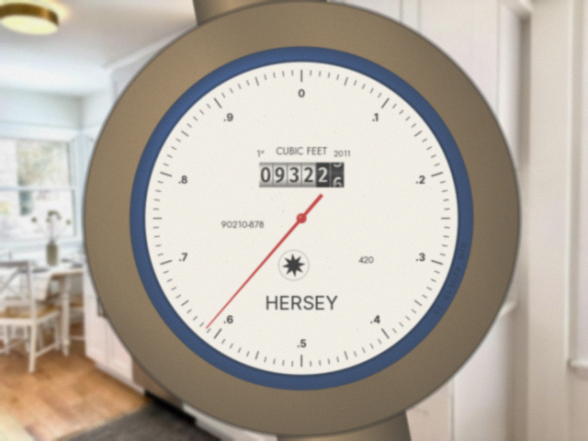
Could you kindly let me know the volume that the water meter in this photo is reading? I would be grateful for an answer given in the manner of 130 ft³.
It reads 93225.61 ft³
